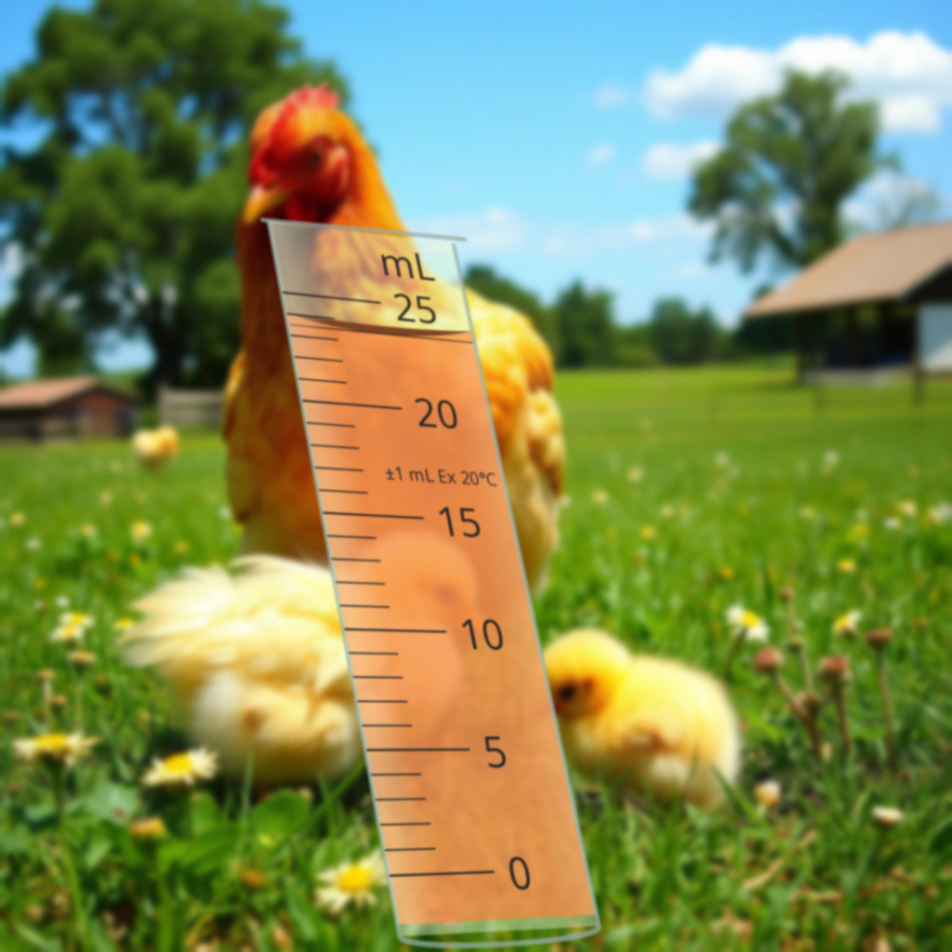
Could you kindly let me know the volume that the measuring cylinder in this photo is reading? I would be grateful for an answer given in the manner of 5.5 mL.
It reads 23.5 mL
